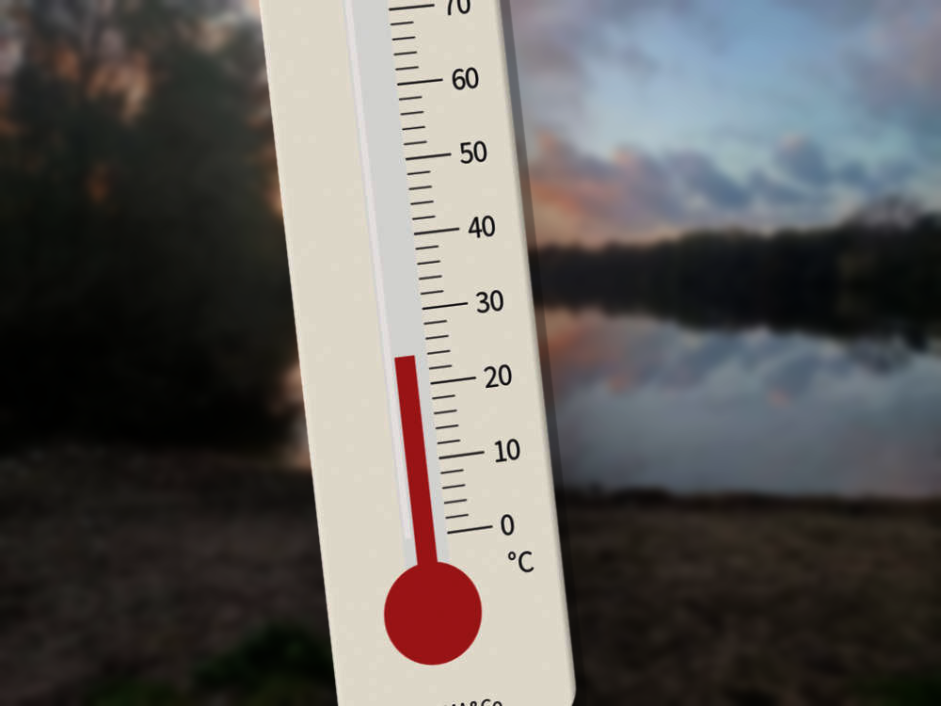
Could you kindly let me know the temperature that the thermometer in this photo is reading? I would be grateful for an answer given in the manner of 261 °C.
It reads 24 °C
